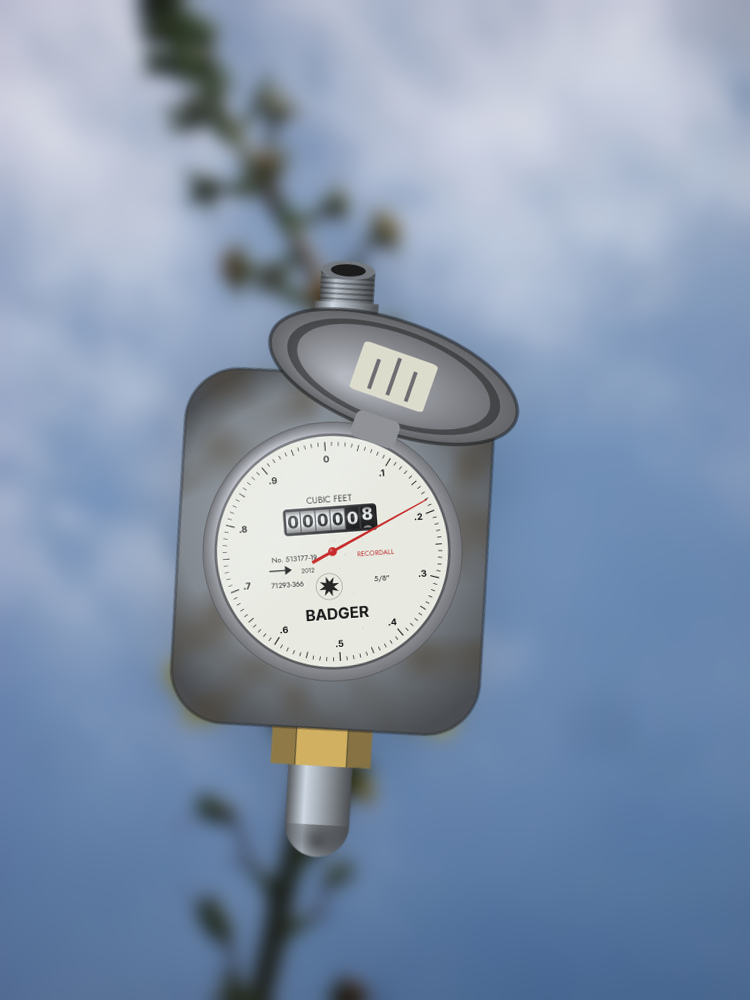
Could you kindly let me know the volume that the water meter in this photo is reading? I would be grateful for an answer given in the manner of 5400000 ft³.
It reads 8.18 ft³
